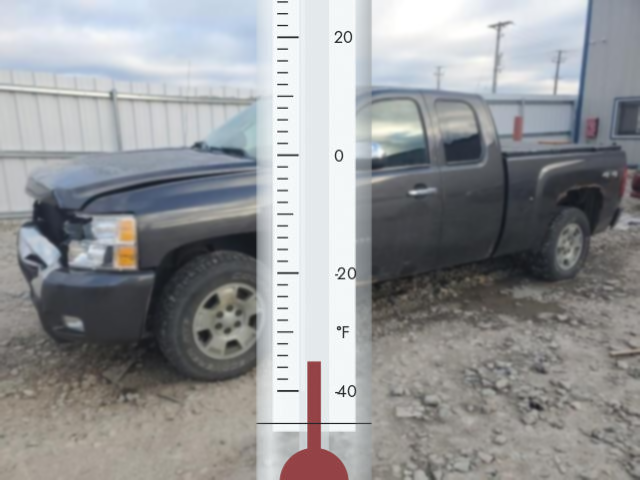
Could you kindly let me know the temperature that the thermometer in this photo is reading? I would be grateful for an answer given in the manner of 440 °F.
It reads -35 °F
